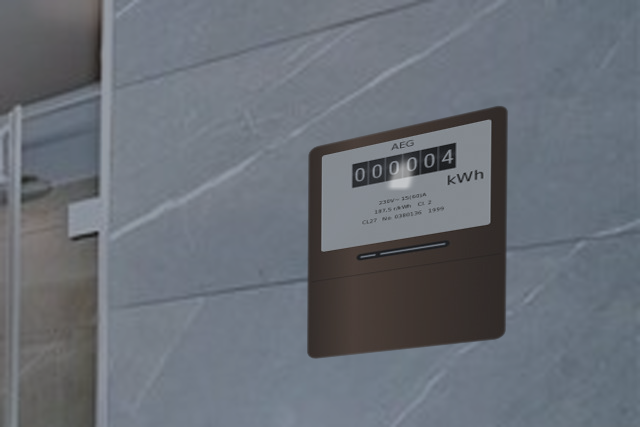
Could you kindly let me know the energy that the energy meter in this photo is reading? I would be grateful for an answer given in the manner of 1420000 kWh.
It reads 4 kWh
